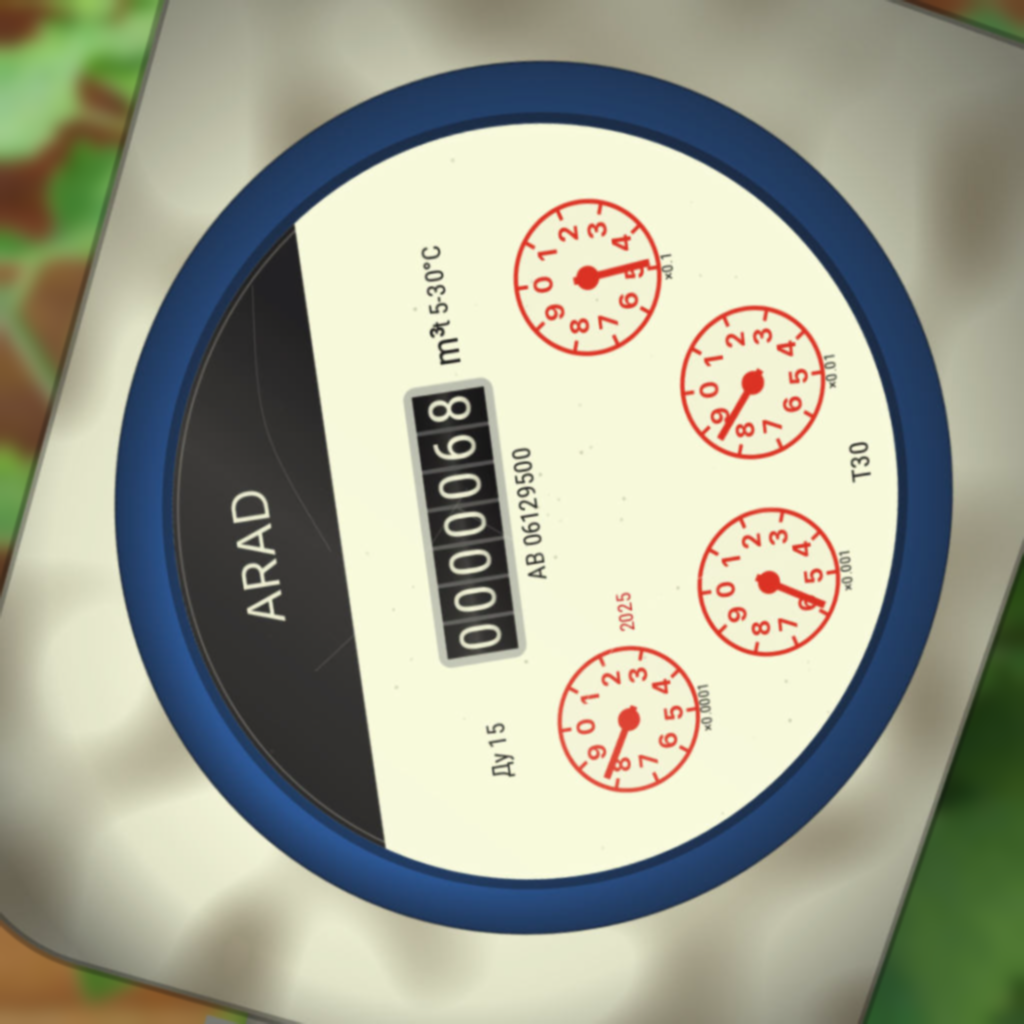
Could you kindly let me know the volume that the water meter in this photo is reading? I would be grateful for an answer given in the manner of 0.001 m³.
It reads 68.4858 m³
